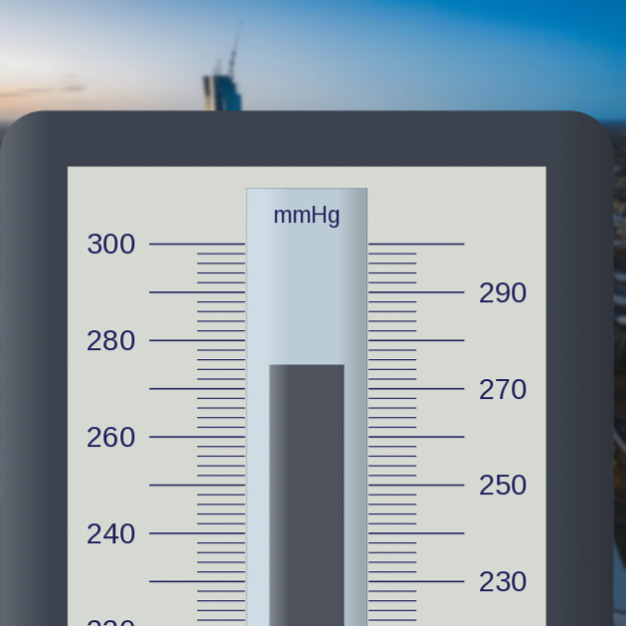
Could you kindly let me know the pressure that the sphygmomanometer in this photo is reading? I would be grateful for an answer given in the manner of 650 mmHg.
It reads 275 mmHg
